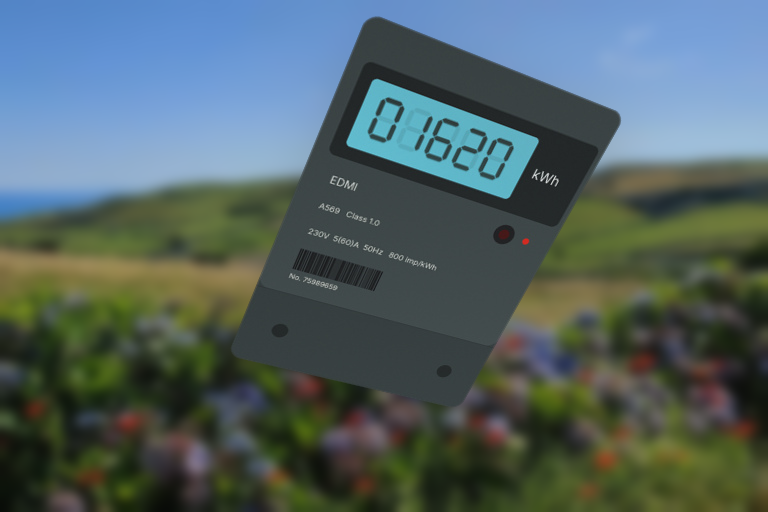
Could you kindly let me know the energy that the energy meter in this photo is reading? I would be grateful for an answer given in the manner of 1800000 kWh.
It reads 1620 kWh
